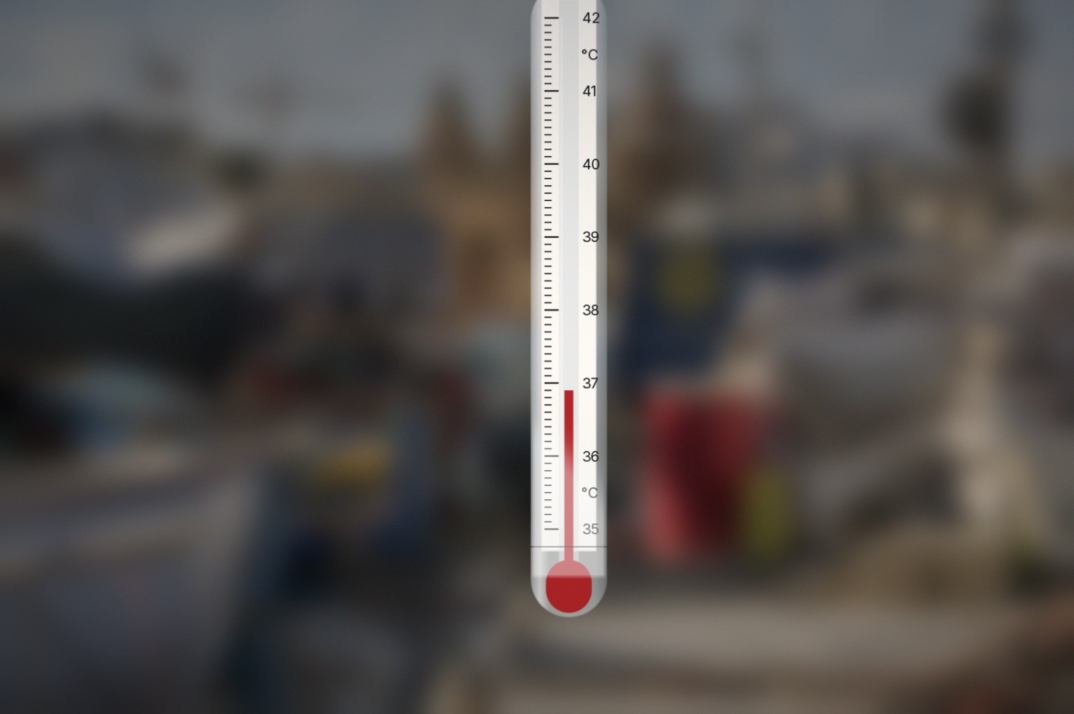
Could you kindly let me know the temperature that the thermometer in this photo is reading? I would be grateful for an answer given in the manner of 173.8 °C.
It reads 36.9 °C
